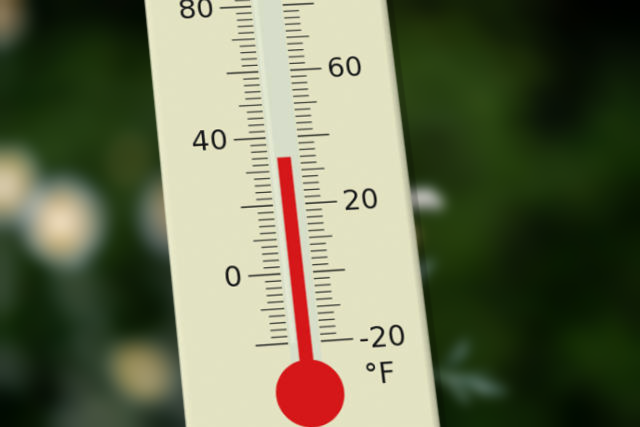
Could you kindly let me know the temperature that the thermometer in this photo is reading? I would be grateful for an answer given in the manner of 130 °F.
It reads 34 °F
